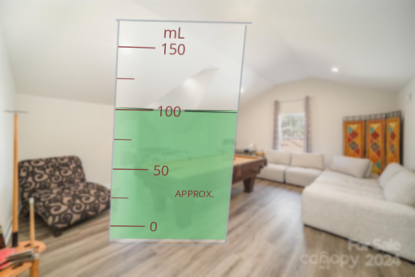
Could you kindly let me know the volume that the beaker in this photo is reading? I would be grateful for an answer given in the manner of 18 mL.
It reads 100 mL
